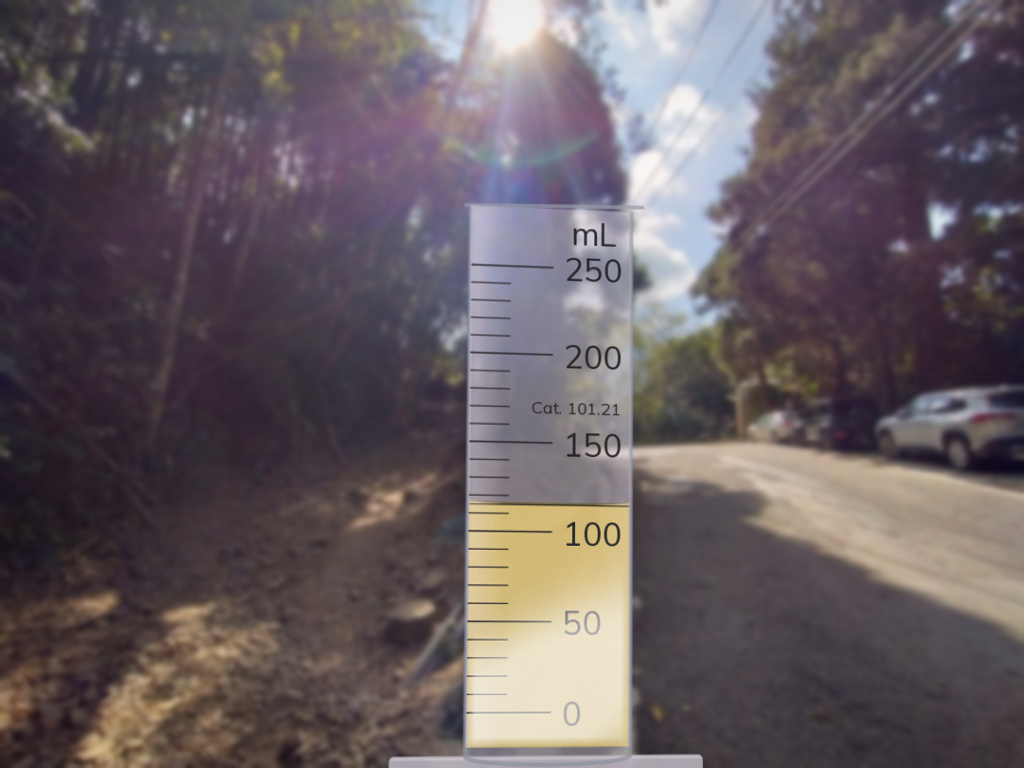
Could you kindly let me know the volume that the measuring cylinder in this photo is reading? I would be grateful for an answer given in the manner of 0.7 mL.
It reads 115 mL
